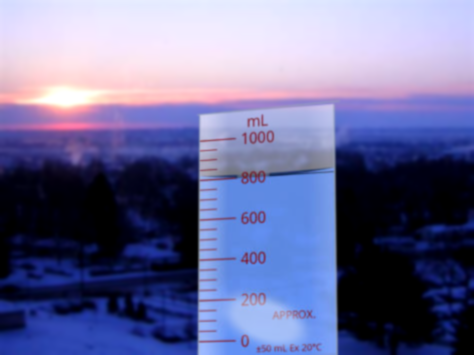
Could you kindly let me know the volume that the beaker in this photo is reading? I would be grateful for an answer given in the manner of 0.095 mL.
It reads 800 mL
